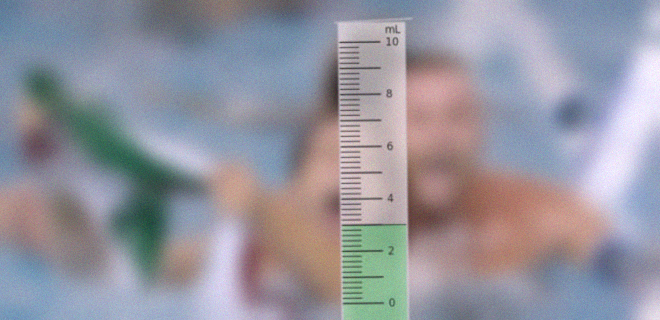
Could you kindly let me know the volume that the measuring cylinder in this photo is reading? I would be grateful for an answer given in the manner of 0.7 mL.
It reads 3 mL
